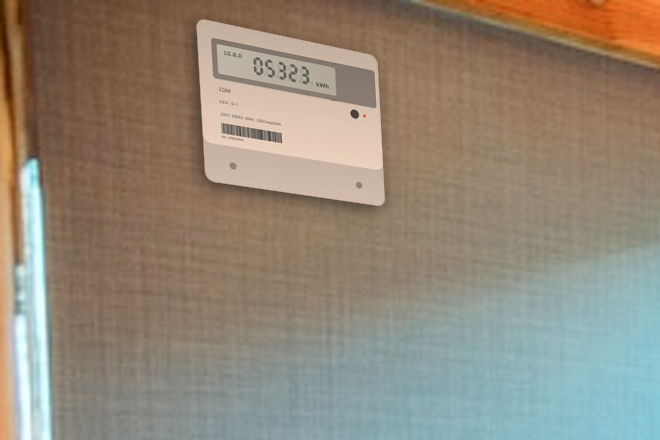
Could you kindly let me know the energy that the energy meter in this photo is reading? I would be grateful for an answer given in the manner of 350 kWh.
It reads 5323 kWh
